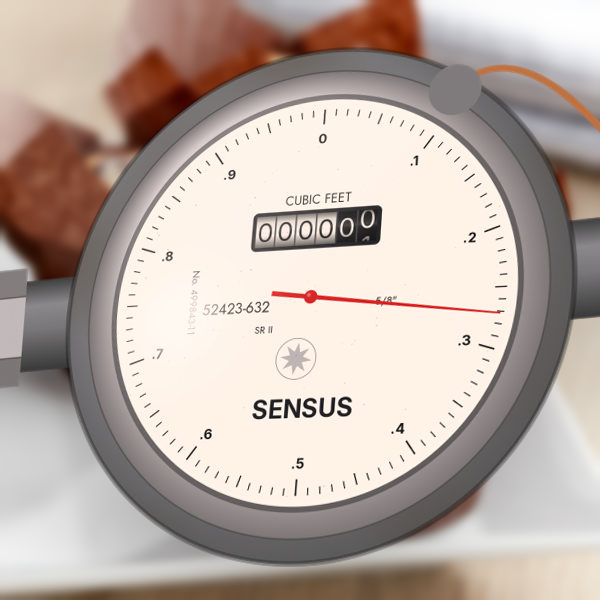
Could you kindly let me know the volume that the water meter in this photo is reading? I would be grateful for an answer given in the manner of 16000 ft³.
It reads 0.27 ft³
